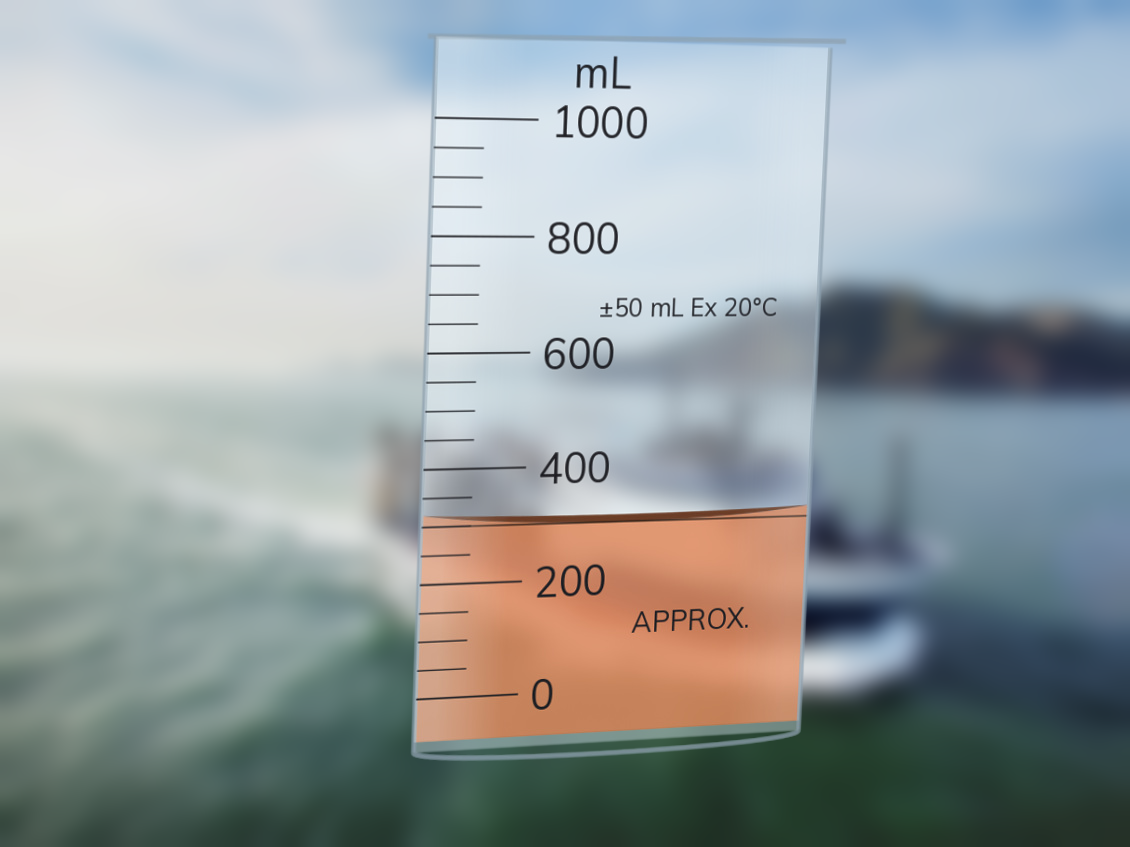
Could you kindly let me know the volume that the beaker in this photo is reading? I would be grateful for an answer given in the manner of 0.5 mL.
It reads 300 mL
